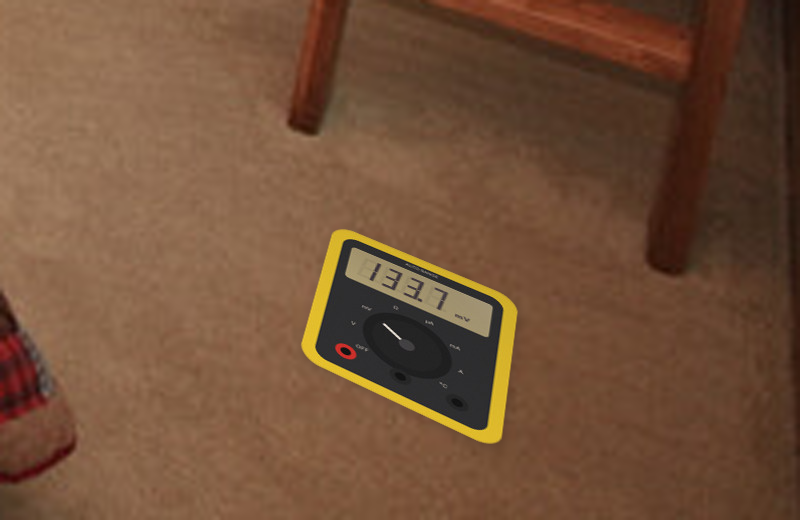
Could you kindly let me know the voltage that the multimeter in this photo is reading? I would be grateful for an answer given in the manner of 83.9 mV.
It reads 133.7 mV
